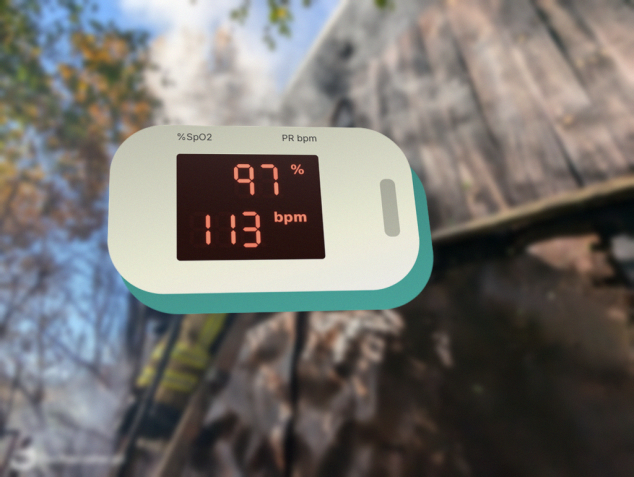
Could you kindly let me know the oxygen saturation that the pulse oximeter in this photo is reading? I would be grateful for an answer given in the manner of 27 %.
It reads 97 %
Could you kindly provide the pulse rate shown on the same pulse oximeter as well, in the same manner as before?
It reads 113 bpm
